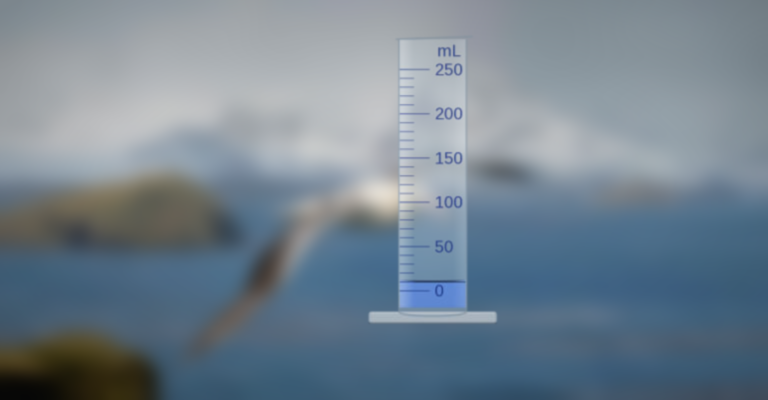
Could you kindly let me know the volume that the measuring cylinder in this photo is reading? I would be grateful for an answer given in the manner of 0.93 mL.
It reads 10 mL
